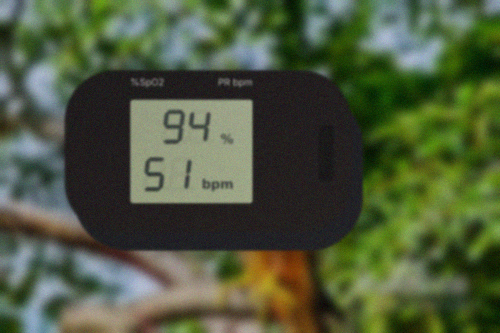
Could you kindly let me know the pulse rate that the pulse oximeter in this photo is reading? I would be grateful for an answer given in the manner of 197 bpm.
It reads 51 bpm
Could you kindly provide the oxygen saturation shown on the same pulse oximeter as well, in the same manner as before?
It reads 94 %
